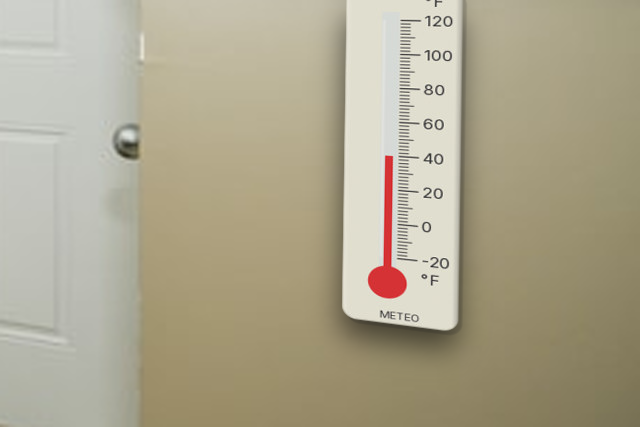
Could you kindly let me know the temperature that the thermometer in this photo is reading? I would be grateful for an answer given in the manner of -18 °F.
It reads 40 °F
